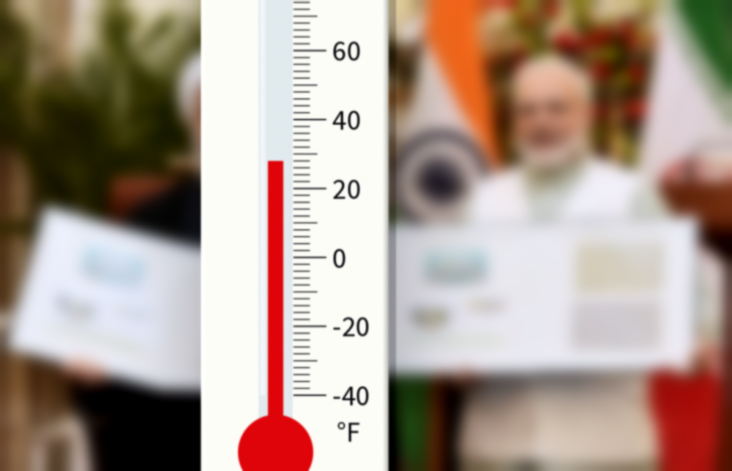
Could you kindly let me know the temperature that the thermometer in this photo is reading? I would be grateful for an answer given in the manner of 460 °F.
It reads 28 °F
